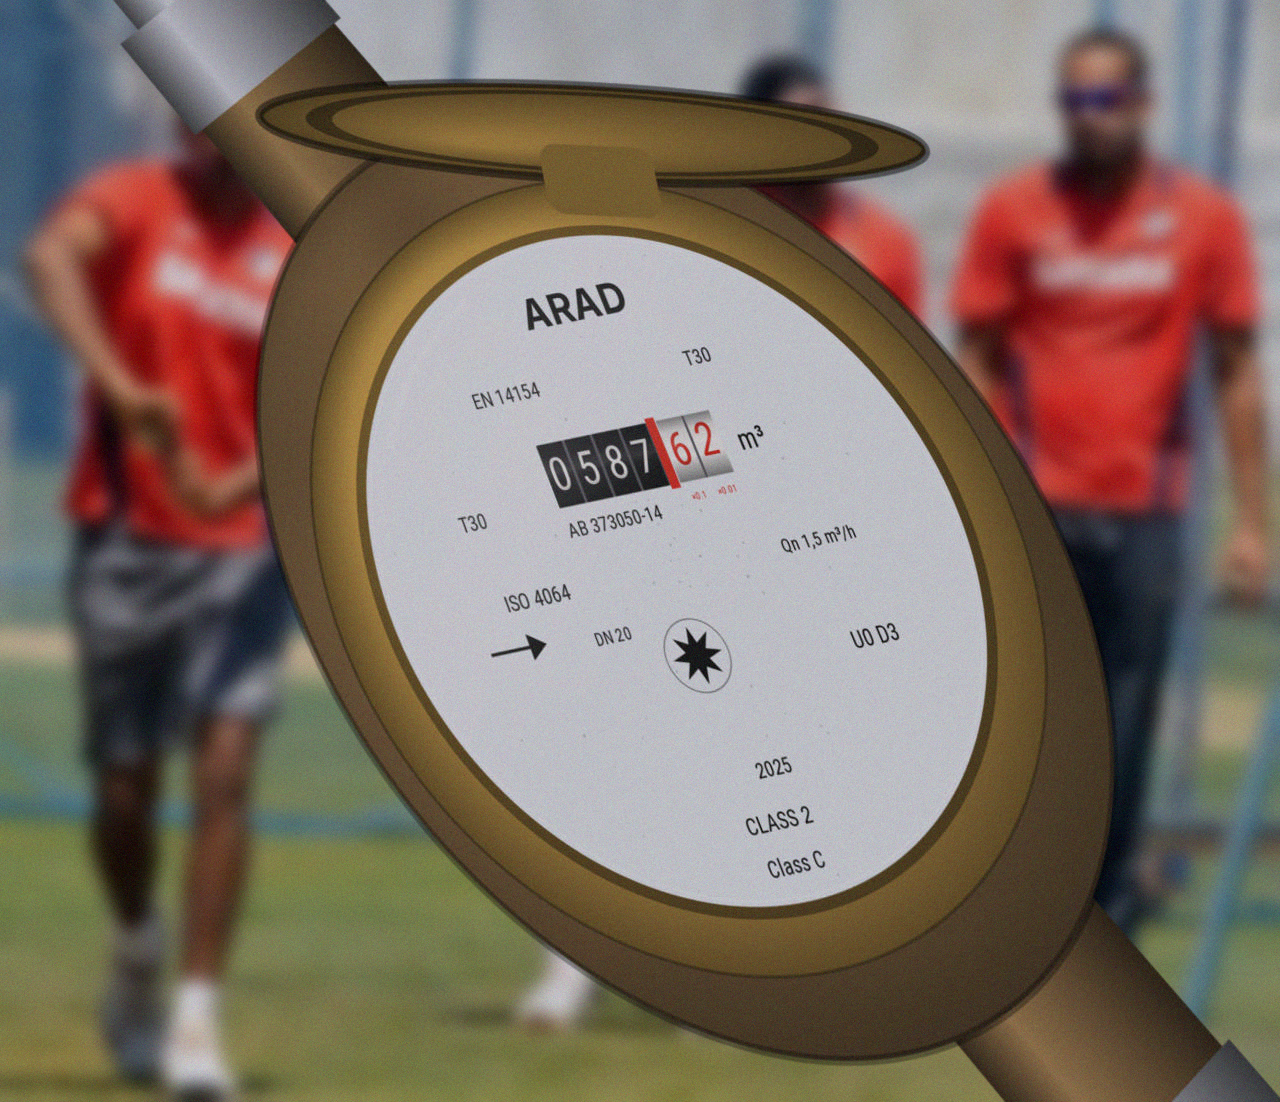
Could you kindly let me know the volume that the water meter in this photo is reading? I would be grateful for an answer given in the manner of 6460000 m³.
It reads 587.62 m³
